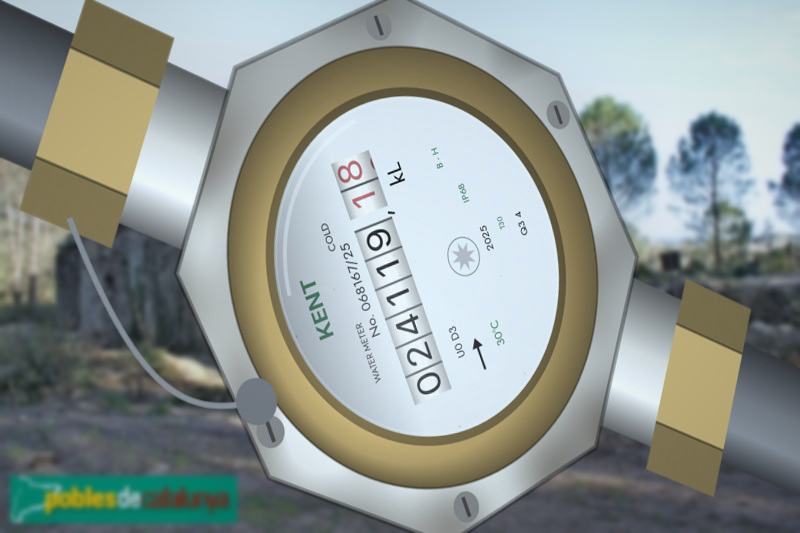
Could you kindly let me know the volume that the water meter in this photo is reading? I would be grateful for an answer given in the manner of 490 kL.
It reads 24119.18 kL
